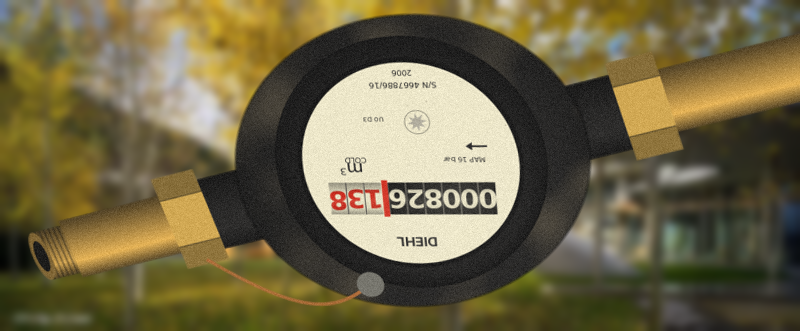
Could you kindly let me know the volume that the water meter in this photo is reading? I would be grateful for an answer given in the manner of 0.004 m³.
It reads 826.138 m³
